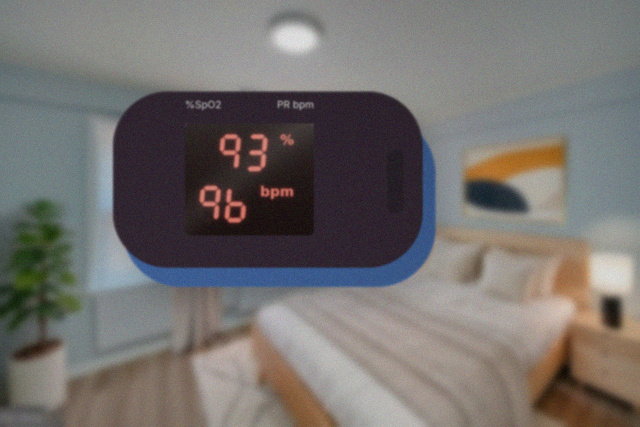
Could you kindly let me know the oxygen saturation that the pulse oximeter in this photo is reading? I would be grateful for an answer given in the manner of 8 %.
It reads 93 %
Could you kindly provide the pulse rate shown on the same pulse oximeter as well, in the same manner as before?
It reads 96 bpm
